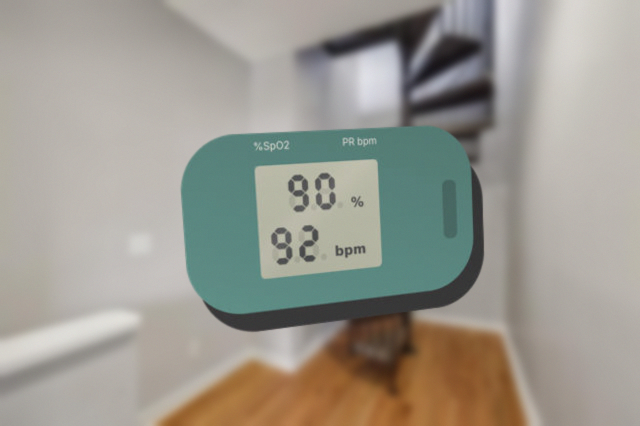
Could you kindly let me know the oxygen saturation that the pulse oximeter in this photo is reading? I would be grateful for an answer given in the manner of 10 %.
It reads 90 %
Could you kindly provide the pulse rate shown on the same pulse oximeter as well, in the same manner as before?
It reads 92 bpm
